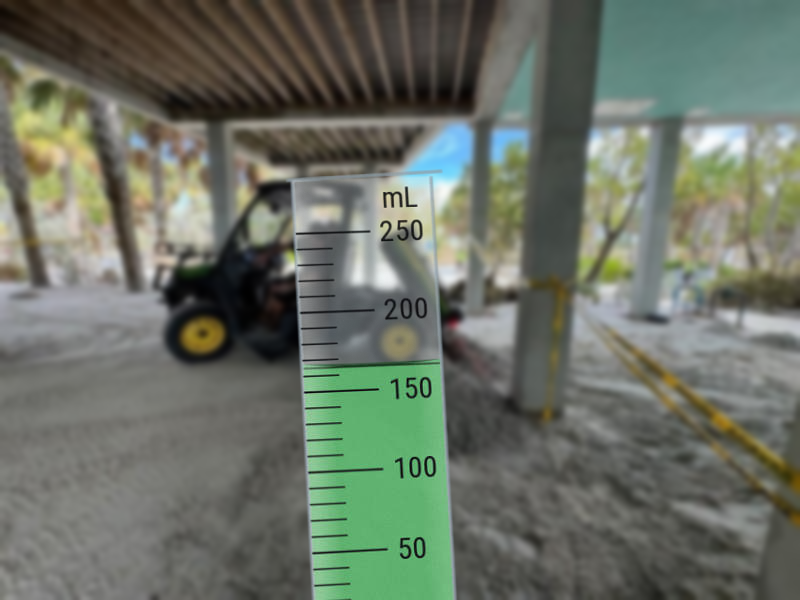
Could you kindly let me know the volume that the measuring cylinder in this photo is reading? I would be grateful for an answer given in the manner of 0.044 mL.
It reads 165 mL
